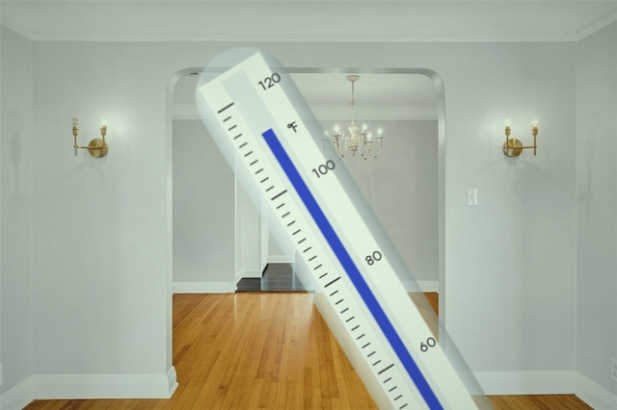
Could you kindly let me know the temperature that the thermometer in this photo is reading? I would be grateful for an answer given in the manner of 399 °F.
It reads 112 °F
